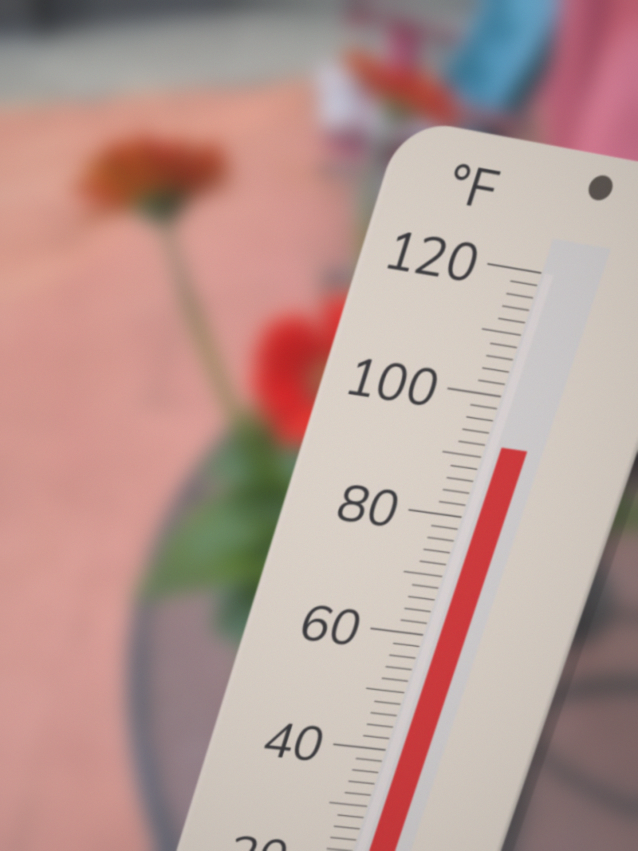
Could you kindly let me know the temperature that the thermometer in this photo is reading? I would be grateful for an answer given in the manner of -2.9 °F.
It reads 92 °F
